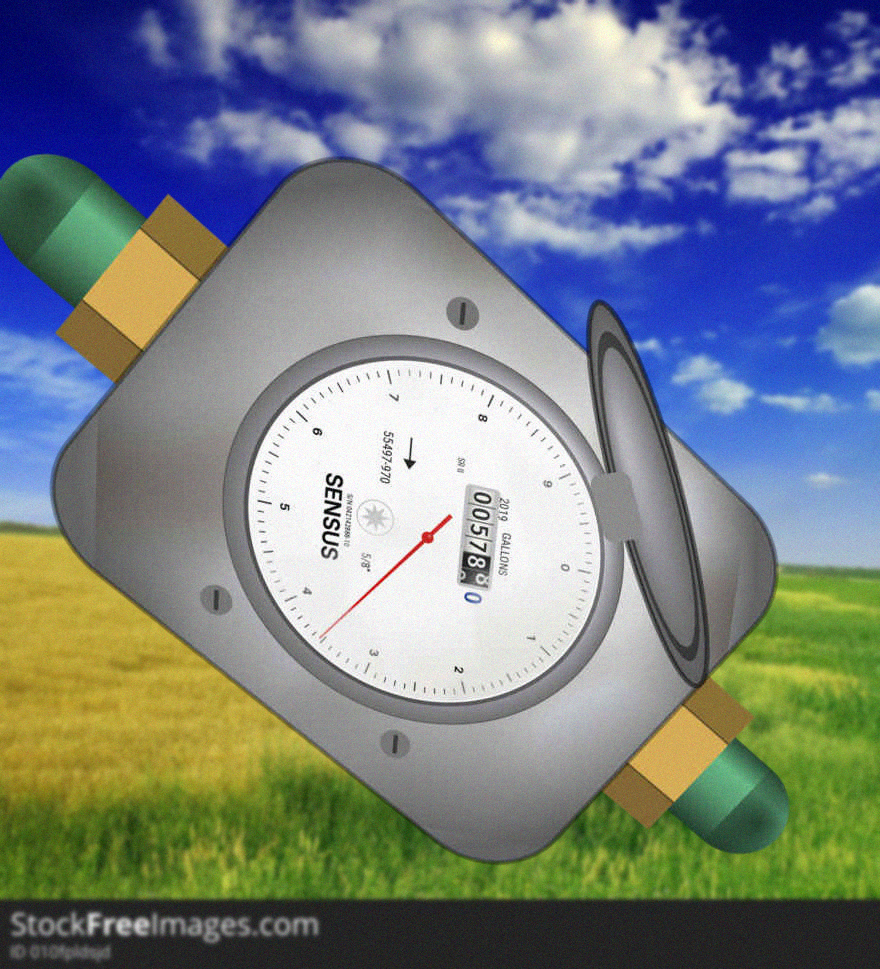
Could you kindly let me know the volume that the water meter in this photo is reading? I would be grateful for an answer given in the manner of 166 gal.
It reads 57883.5 gal
